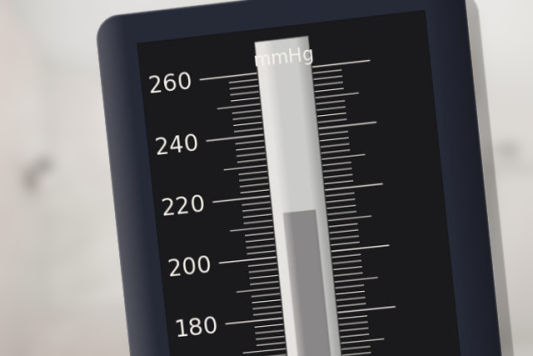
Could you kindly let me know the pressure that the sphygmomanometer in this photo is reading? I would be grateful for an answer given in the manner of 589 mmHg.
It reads 214 mmHg
